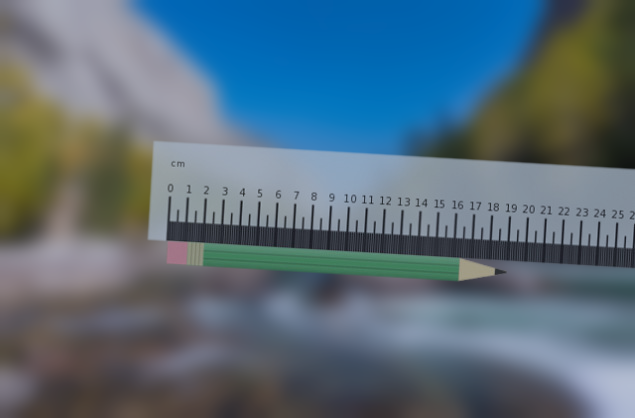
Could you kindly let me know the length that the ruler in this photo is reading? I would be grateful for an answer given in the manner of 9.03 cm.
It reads 19 cm
